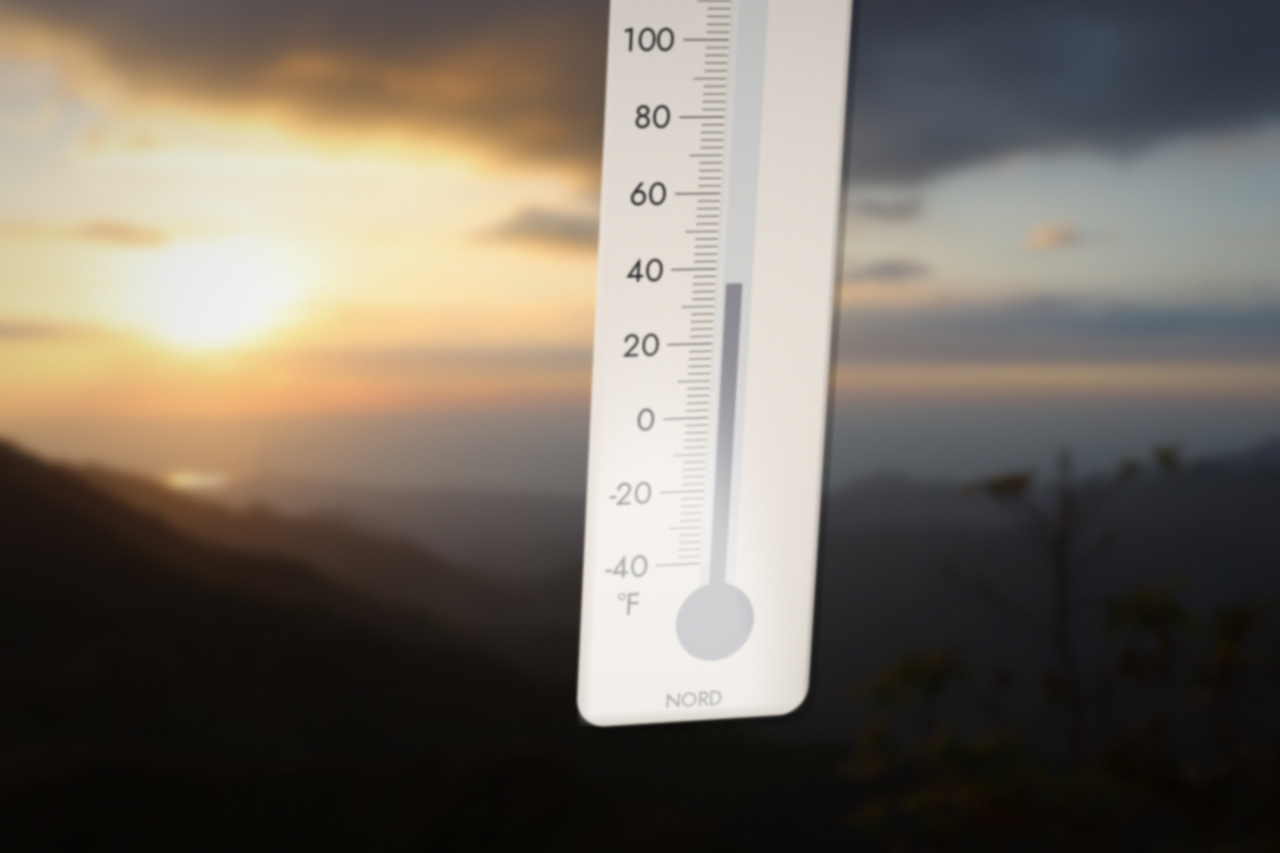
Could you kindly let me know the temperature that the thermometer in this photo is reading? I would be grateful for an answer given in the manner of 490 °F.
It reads 36 °F
